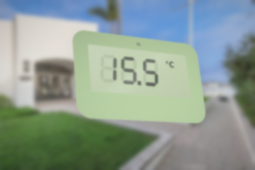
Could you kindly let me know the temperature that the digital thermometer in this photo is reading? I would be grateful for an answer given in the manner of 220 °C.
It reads 15.5 °C
